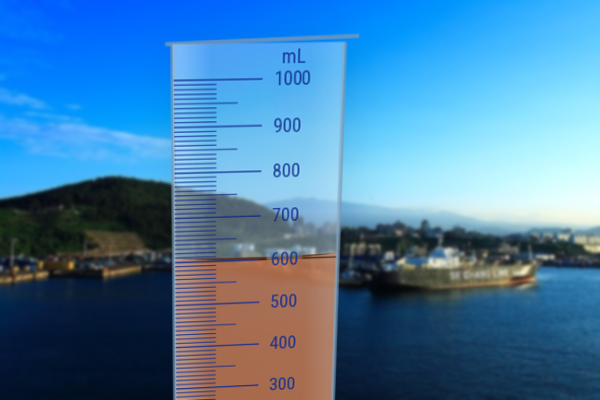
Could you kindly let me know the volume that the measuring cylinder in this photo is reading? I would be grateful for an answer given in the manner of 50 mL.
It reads 600 mL
